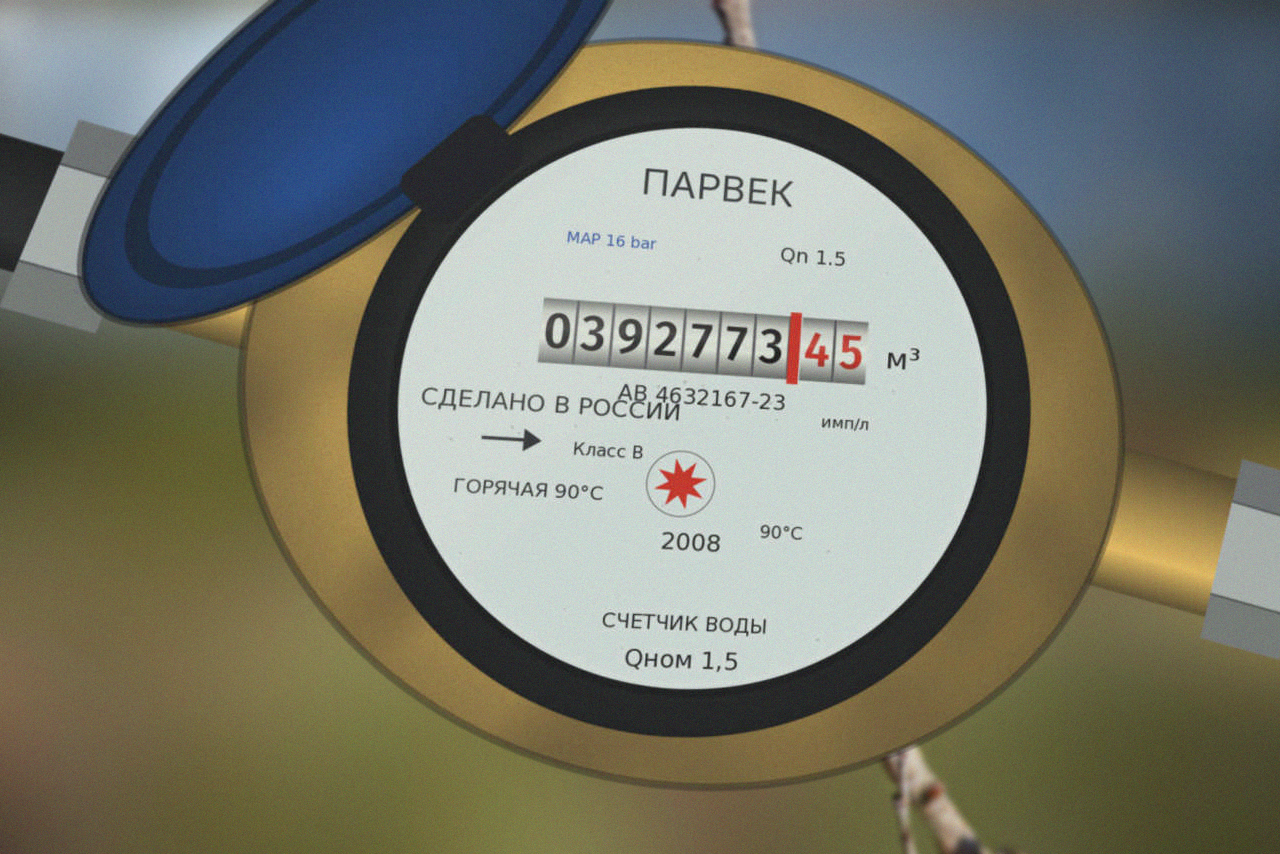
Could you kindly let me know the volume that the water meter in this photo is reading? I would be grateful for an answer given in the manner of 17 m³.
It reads 392773.45 m³
